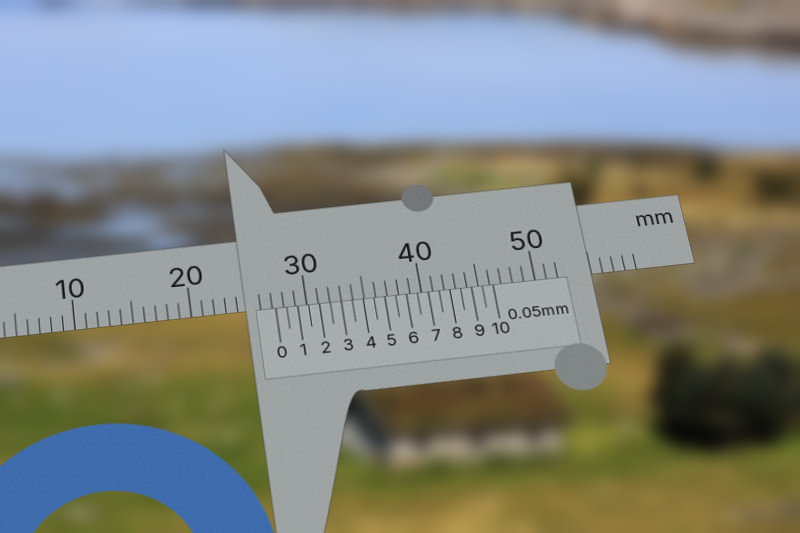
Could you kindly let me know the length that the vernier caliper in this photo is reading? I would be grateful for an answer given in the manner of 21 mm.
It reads 27.3 mm
